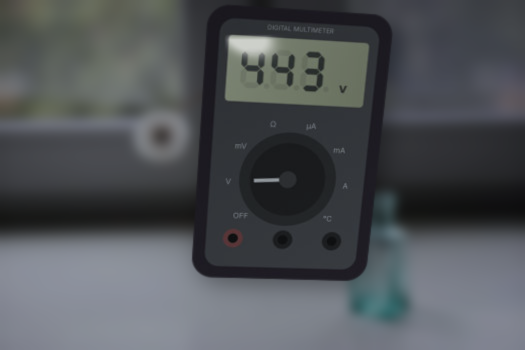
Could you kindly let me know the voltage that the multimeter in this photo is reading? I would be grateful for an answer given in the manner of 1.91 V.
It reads 443 V
